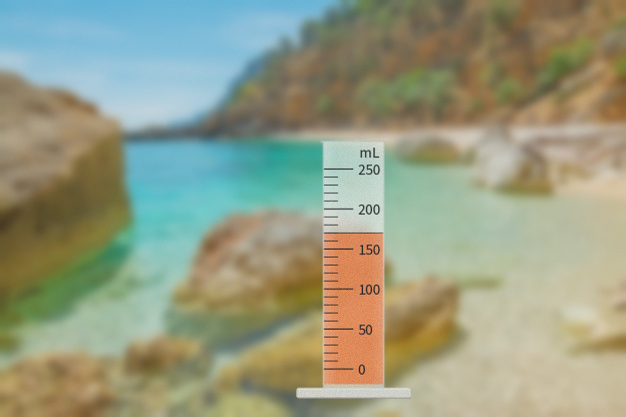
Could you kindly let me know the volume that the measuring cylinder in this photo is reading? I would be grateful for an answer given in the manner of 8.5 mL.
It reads 170 mL
